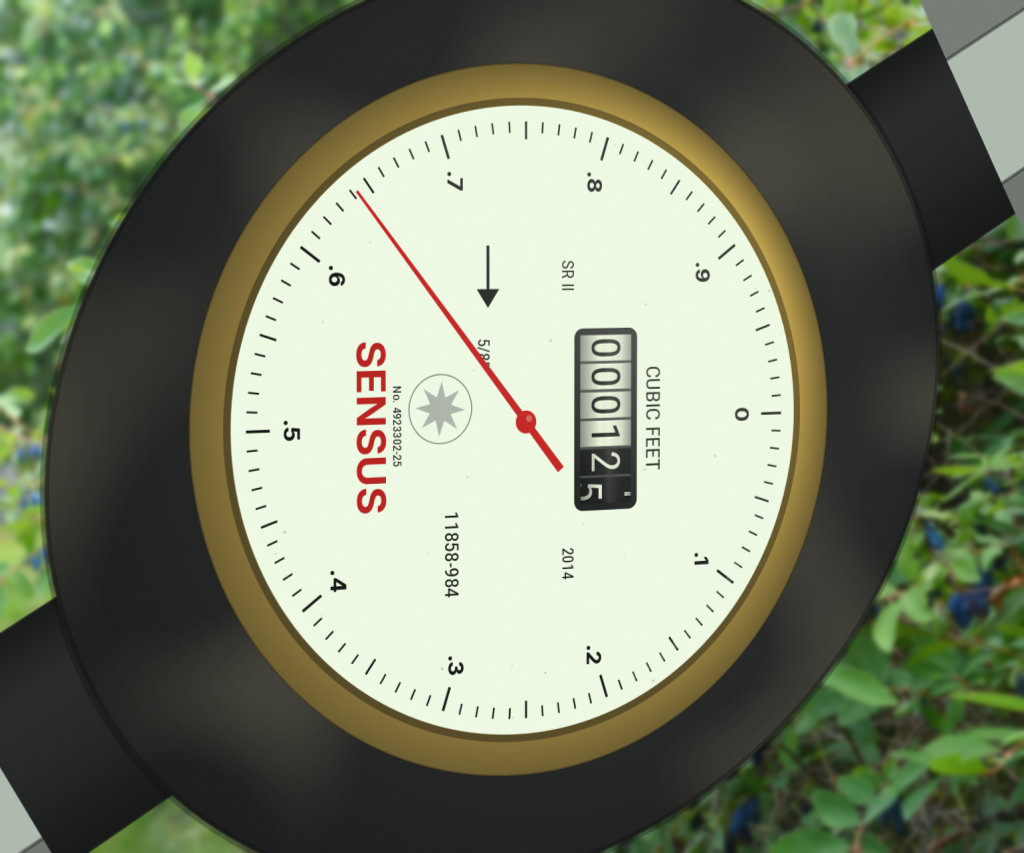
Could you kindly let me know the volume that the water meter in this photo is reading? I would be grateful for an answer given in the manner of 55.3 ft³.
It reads 124.64 ft³
